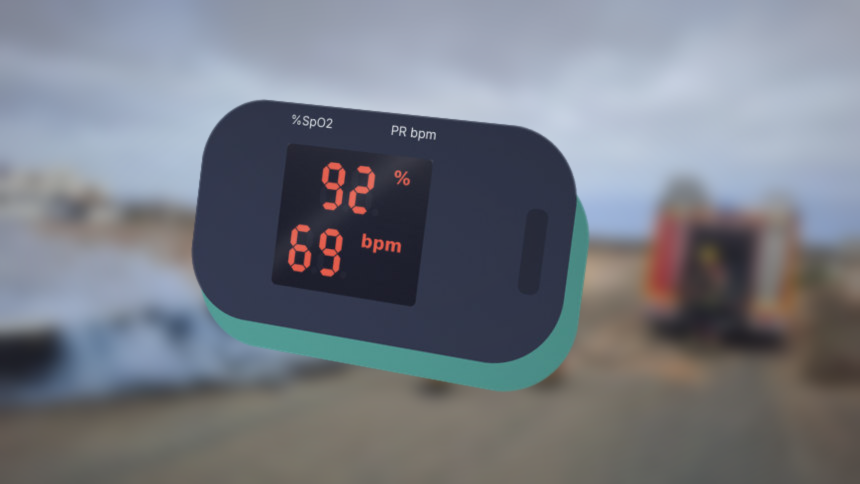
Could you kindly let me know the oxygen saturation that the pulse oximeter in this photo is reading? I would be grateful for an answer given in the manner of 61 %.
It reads 92 %
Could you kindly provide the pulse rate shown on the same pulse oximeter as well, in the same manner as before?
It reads 69 bpm
